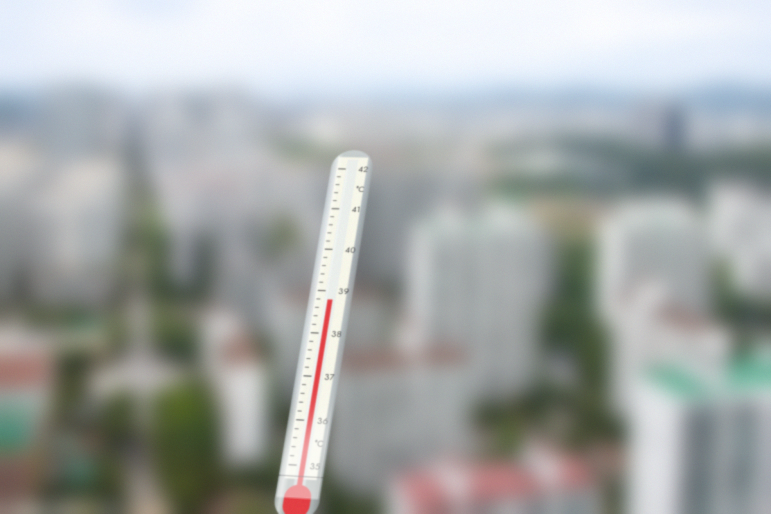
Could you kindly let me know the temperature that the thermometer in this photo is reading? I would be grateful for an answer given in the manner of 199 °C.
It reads 38.8 °C
